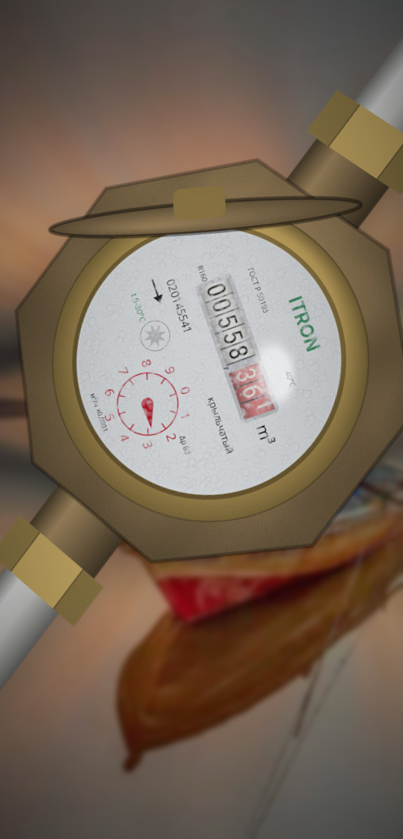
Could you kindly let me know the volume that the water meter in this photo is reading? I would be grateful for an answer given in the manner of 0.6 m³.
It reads 558.3612 m³
